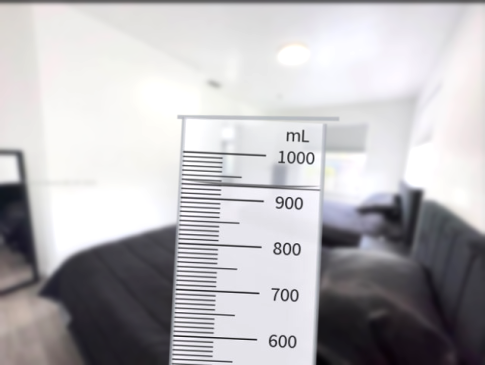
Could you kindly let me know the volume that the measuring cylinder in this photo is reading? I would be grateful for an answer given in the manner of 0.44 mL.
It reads 930 mL
